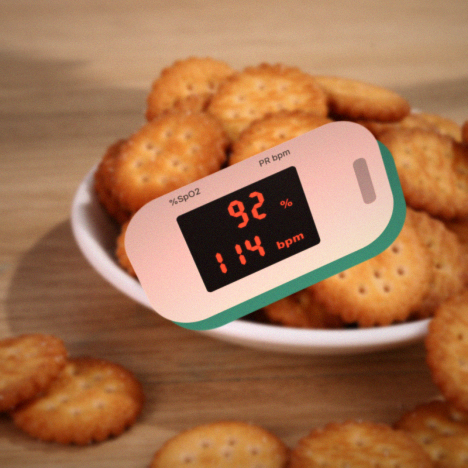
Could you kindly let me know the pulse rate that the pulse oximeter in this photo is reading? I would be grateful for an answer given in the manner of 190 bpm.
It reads 114 bpm
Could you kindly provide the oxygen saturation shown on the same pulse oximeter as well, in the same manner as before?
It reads 92 %
